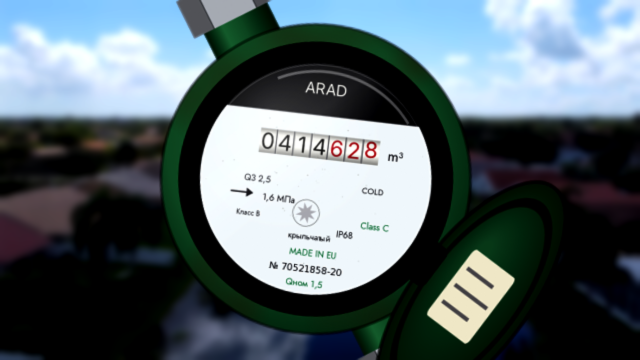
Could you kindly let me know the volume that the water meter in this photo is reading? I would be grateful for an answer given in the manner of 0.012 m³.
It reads 414.628 m³
